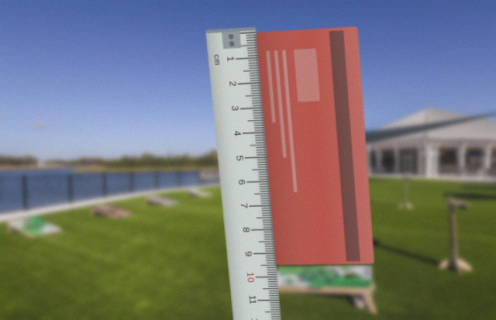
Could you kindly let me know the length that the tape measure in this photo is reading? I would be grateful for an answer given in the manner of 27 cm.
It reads 9.5 cm
